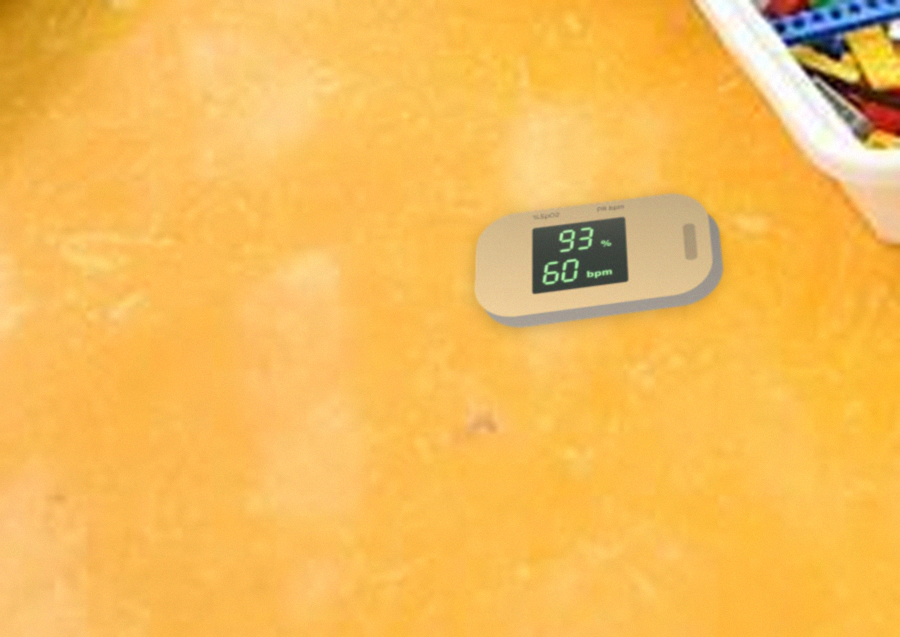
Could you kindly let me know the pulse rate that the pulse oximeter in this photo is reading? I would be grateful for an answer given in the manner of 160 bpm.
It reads 60 bpm
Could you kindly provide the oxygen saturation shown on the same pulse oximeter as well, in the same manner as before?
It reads 93 %
